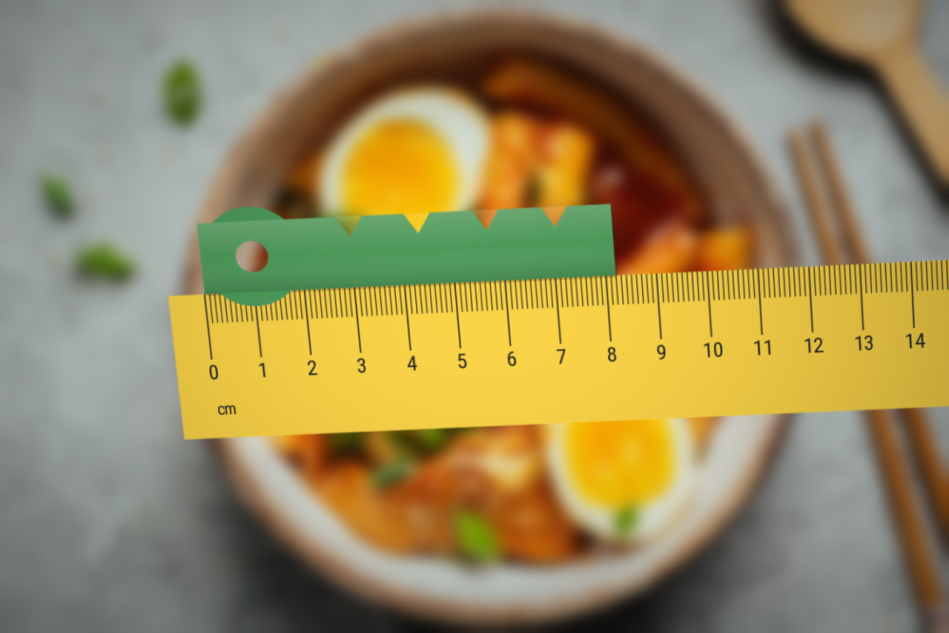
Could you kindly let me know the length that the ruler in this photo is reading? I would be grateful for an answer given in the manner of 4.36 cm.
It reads 8.2 cm
